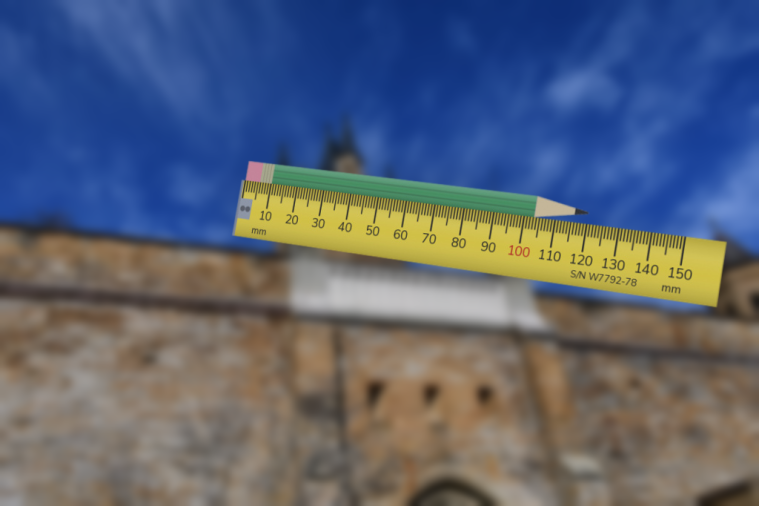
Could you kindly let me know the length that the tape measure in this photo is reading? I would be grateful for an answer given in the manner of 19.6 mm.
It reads 120 mm
